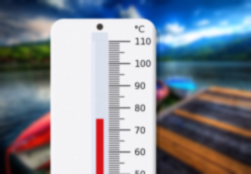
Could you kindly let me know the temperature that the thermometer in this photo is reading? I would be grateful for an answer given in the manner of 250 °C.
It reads 75 °C
